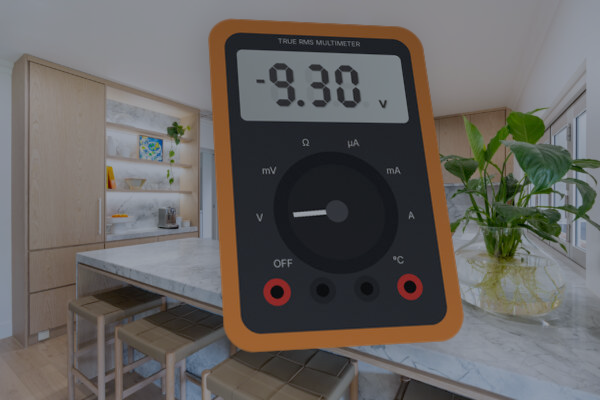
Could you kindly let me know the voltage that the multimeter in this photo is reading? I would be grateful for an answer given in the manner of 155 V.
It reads -9.30 V
